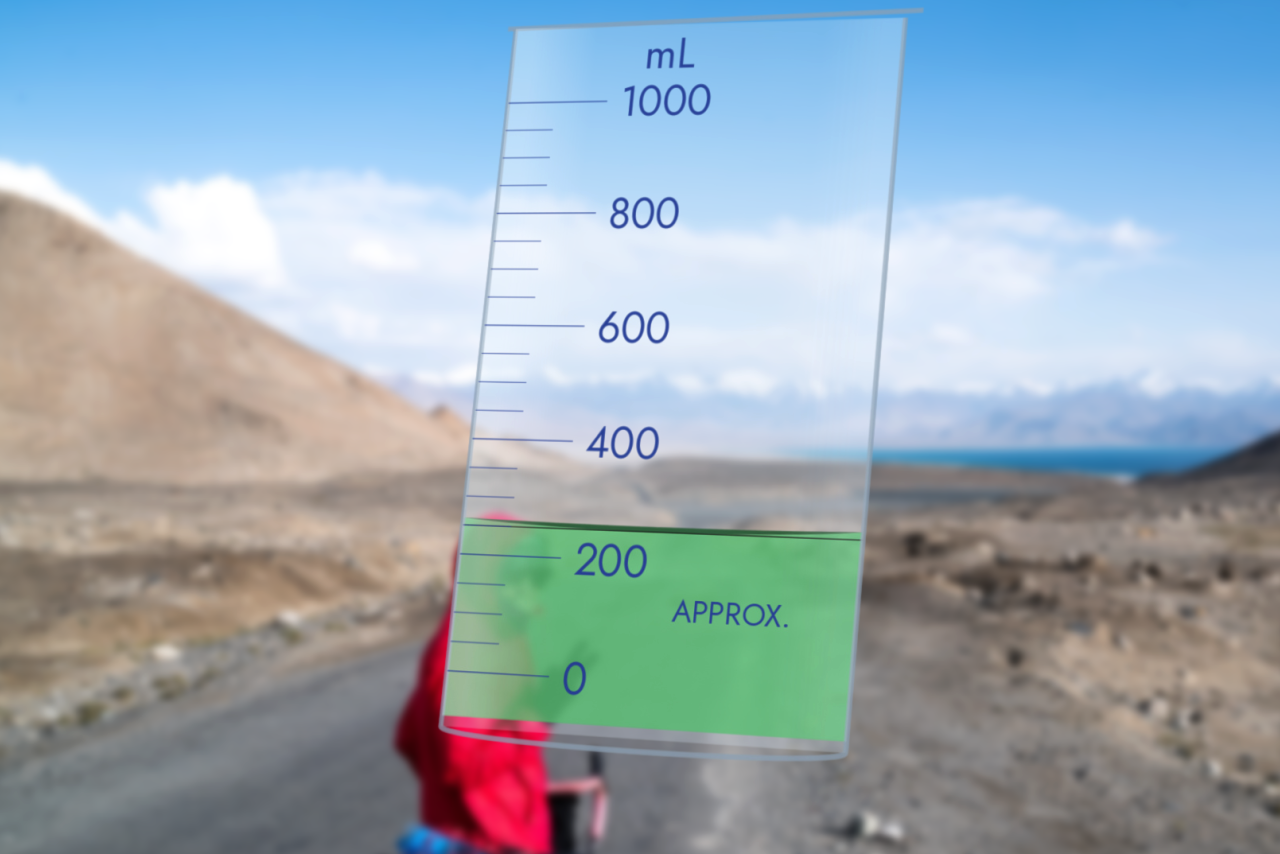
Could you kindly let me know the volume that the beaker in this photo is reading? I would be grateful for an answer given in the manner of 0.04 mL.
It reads 250 mL
